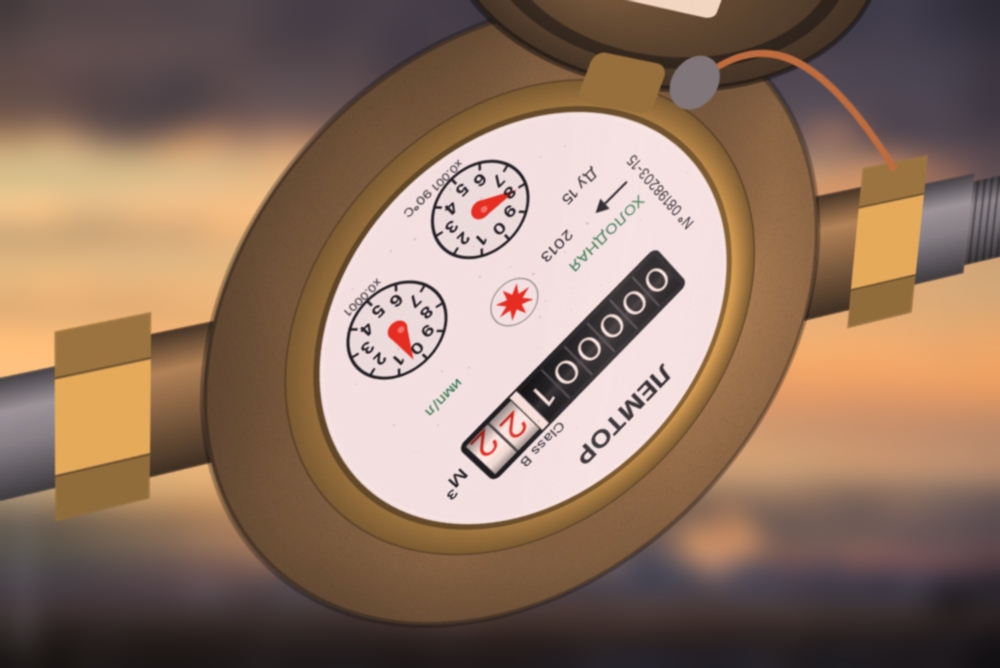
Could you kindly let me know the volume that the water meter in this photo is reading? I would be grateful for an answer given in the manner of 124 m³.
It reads 1.2180 m³
